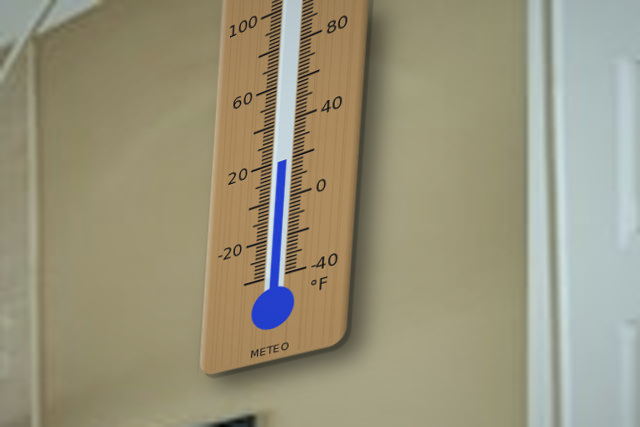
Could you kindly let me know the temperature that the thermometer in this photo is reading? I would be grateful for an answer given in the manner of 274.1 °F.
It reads 20 °F
